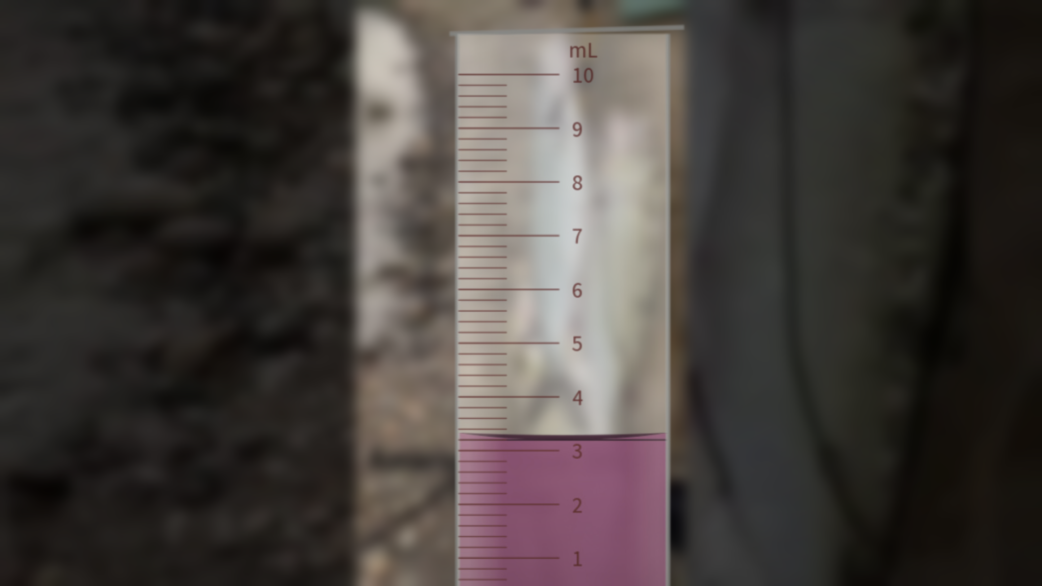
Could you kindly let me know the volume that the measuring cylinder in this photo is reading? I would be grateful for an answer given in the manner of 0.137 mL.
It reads 3.2 mL
